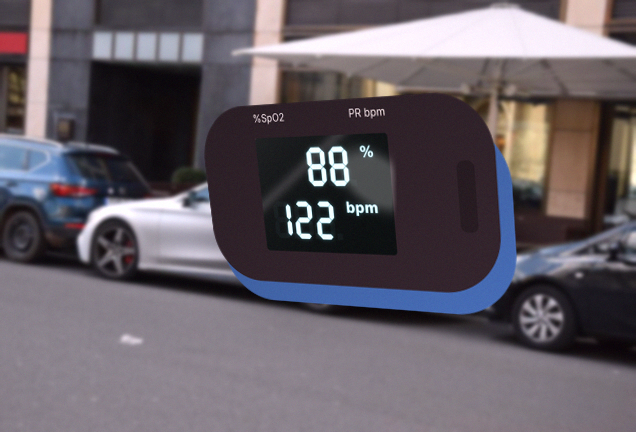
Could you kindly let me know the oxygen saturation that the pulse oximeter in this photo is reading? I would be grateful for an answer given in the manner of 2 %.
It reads 88 %
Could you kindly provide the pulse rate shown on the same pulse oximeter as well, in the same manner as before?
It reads 122 bpm
